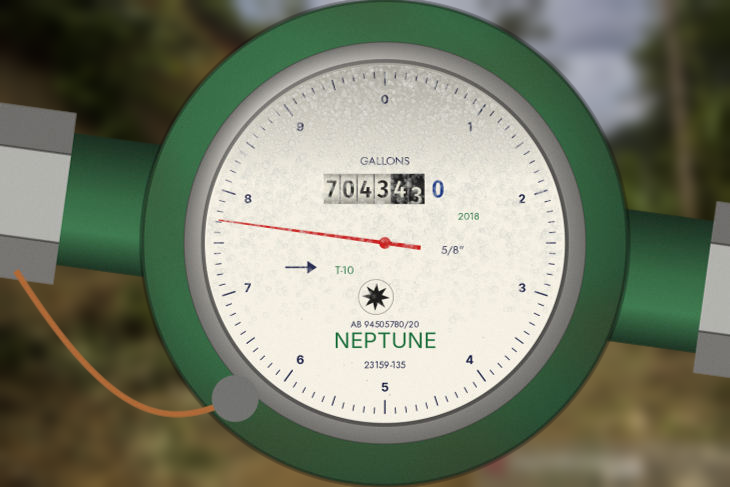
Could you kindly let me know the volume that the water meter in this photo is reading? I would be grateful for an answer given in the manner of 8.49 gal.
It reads 7043427.7 gal
